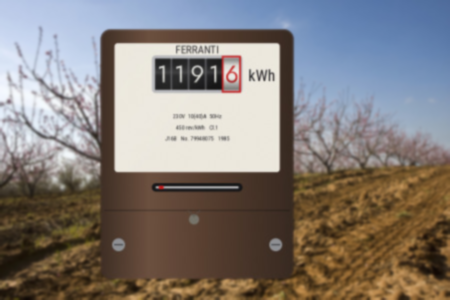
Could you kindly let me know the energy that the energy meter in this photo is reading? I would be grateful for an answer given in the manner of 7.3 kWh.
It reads 1191.6 kWh
